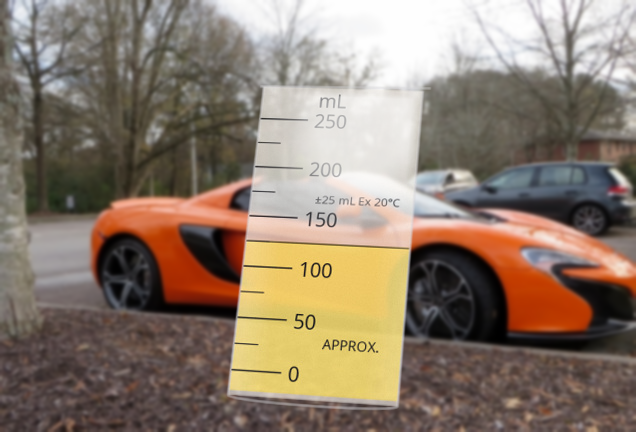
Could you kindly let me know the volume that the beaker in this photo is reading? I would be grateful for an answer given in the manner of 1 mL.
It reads 125 mL
